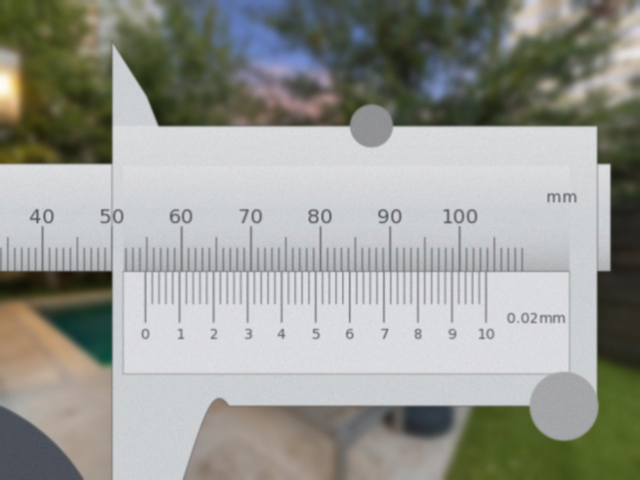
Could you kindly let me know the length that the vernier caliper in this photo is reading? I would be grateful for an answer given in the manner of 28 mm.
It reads 54.8 mm
